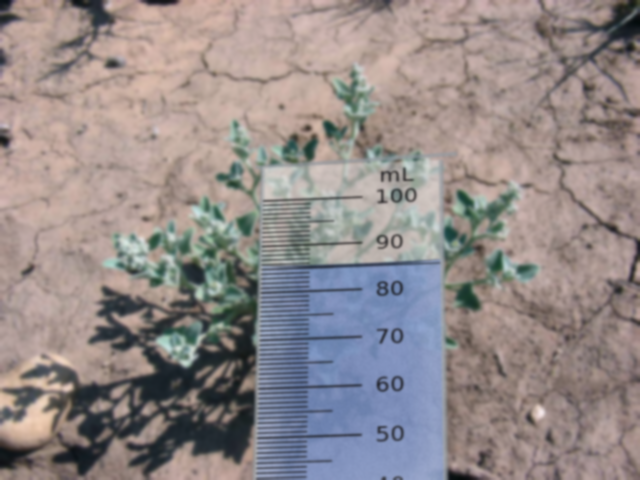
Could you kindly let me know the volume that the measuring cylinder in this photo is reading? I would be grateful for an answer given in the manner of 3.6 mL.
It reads 85 mL
